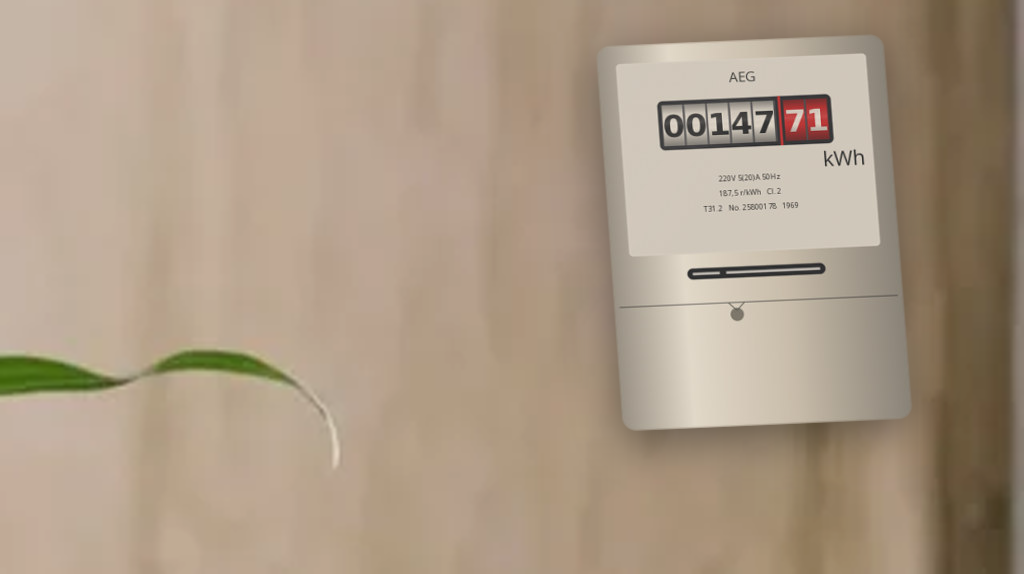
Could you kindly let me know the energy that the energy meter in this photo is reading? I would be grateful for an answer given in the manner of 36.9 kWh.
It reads 147.71 kWh
